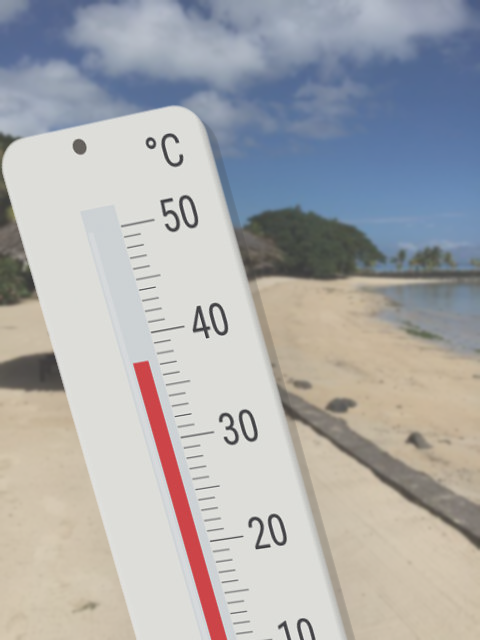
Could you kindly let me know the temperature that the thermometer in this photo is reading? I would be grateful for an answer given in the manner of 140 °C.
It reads 37.5 °C
